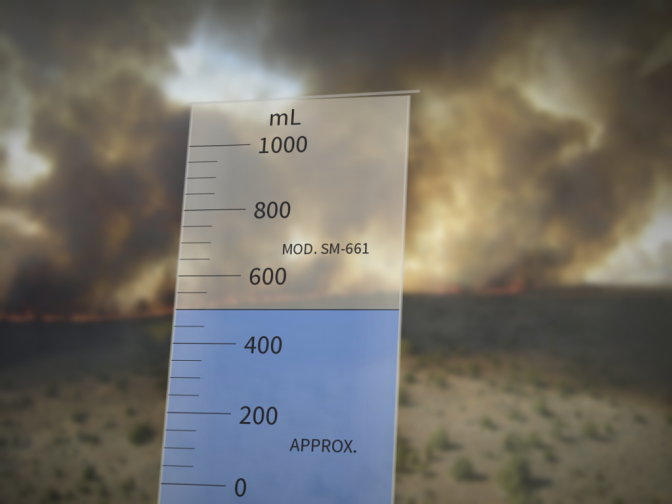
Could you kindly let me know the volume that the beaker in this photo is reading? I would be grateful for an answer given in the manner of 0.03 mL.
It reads 500 mL
